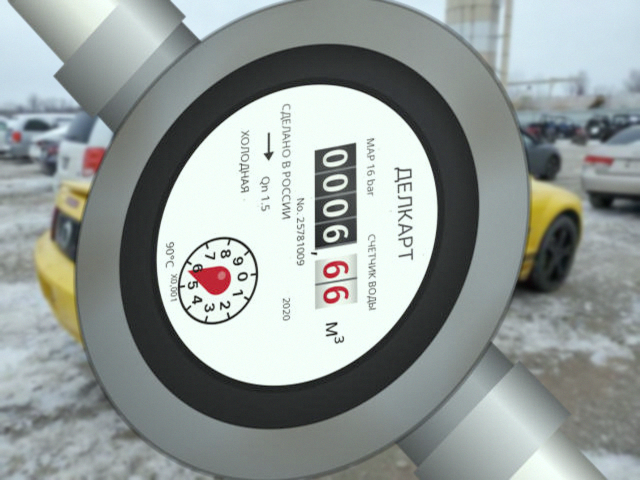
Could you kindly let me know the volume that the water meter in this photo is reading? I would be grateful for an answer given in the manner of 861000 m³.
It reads 6.665 m³
